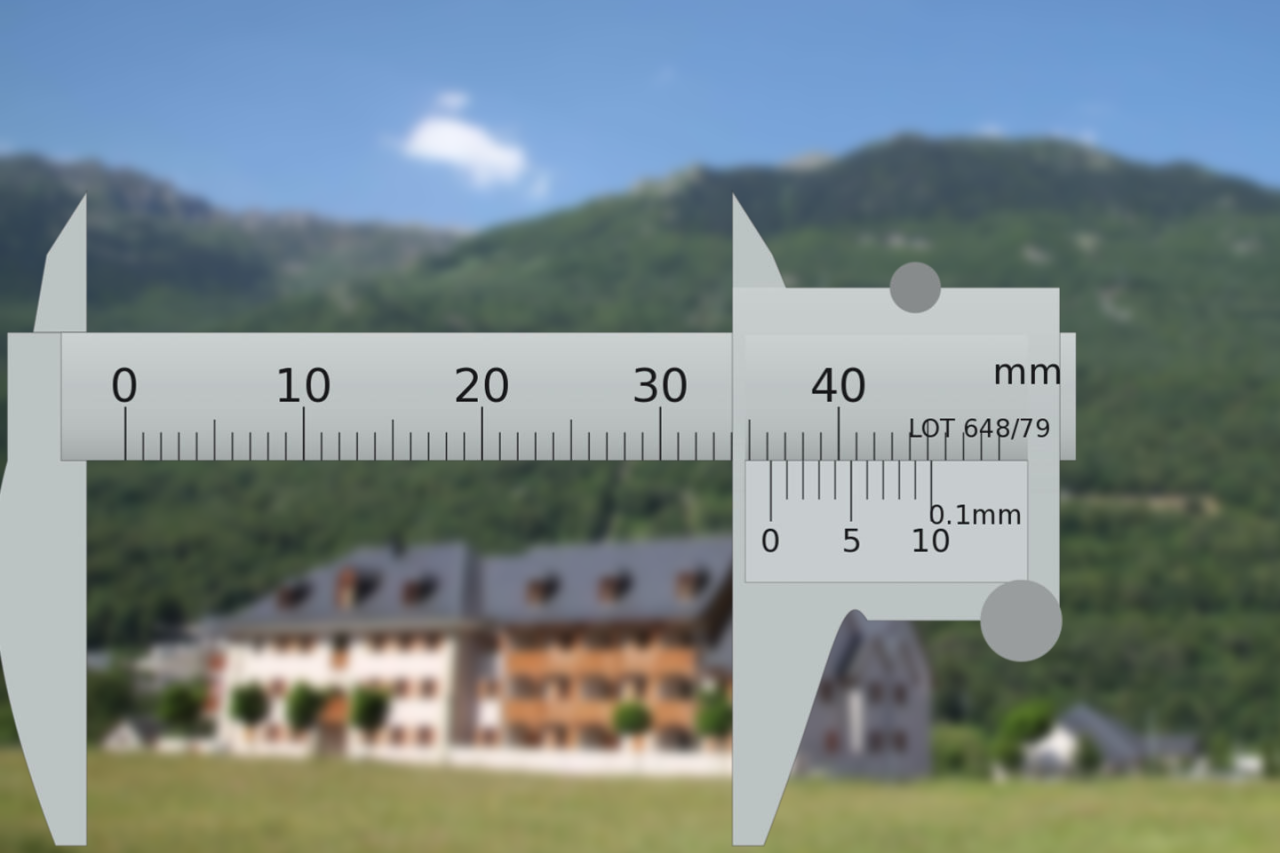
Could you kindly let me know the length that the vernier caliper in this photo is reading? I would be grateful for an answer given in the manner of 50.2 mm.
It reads 36.2 mm
